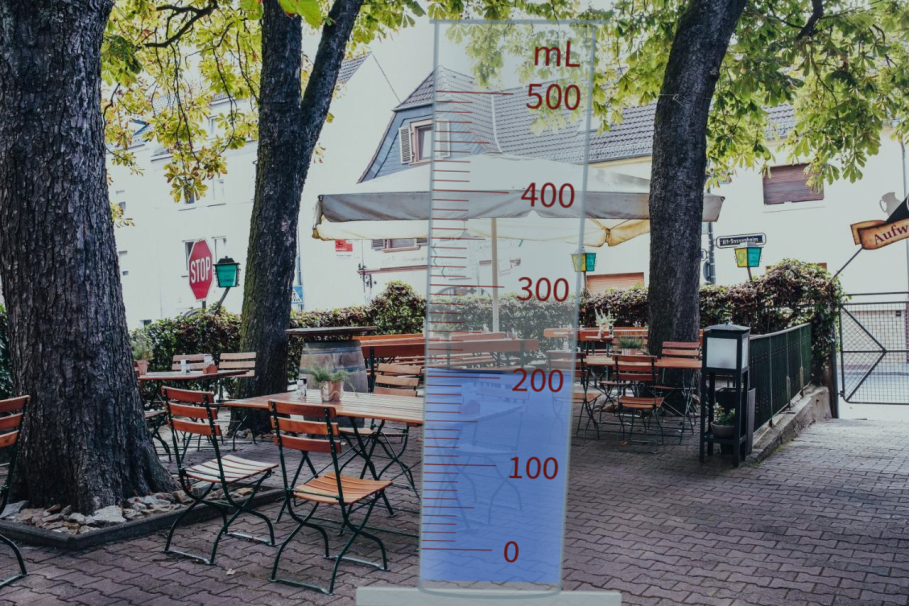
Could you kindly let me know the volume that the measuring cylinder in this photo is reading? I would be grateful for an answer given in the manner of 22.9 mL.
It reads 205 mL
